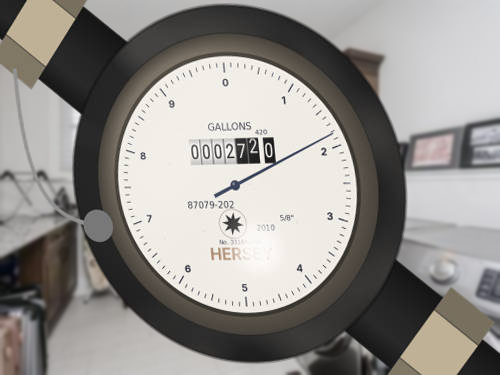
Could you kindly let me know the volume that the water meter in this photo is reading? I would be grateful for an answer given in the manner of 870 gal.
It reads 2721.8 gal
